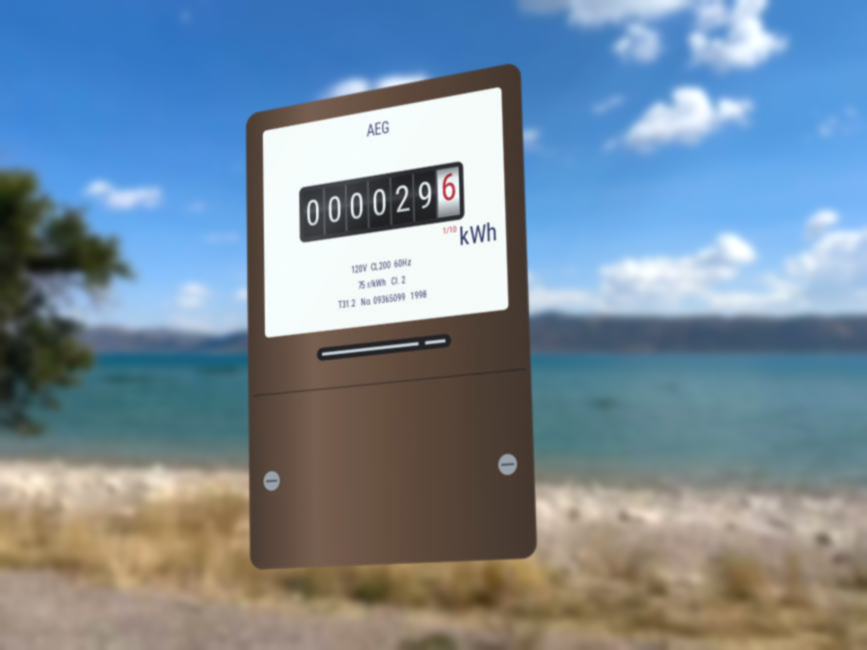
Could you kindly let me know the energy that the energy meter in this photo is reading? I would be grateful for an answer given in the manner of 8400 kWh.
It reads 29.6 kWh
